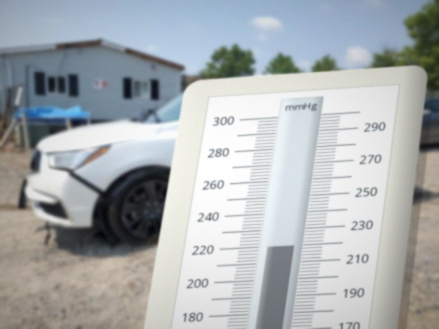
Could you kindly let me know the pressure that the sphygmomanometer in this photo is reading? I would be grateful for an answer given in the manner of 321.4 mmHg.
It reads 220 mmHg
